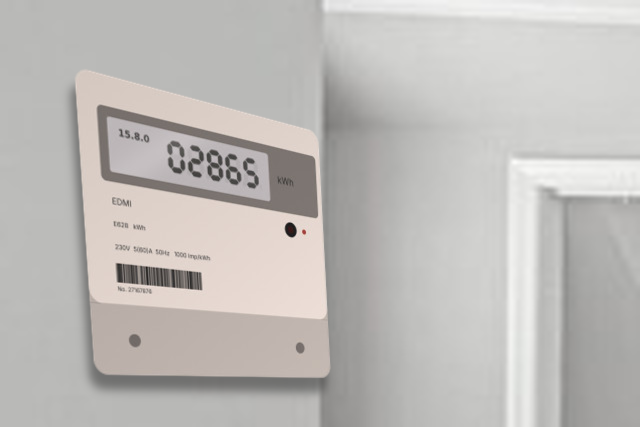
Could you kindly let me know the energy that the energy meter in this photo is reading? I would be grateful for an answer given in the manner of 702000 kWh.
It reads 2865 kWh
